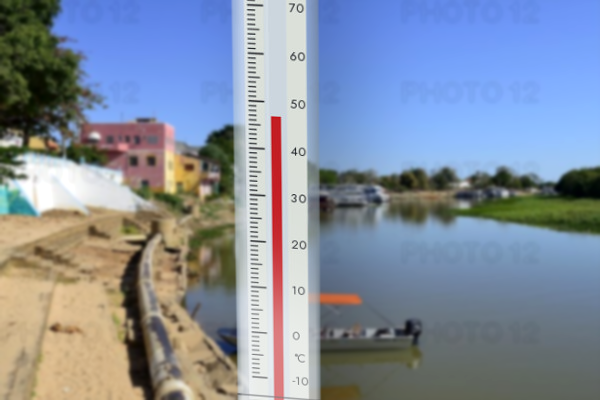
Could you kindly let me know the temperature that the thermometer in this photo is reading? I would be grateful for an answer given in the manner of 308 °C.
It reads 47 °C
